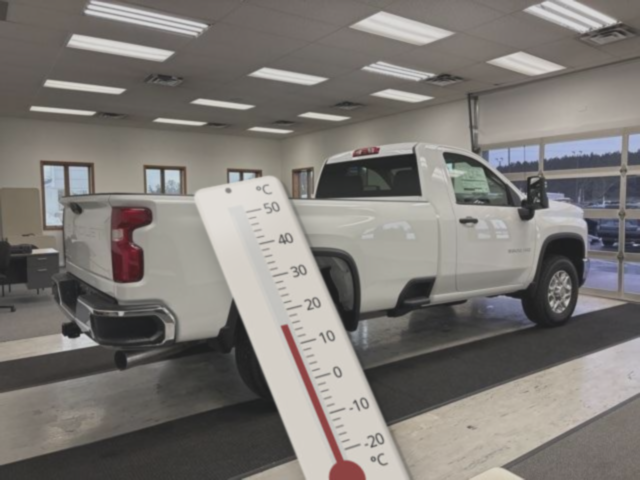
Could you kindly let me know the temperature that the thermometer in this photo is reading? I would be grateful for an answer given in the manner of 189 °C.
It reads 16 °C
